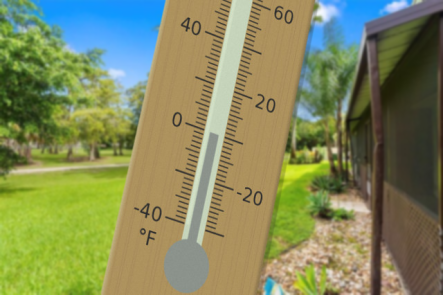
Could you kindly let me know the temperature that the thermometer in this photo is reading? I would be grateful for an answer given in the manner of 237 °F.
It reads 0 °F
